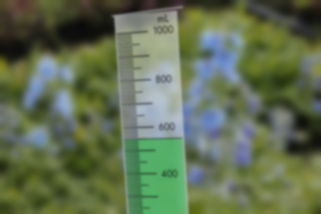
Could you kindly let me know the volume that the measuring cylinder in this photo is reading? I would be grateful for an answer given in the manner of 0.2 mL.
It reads 550 mL
